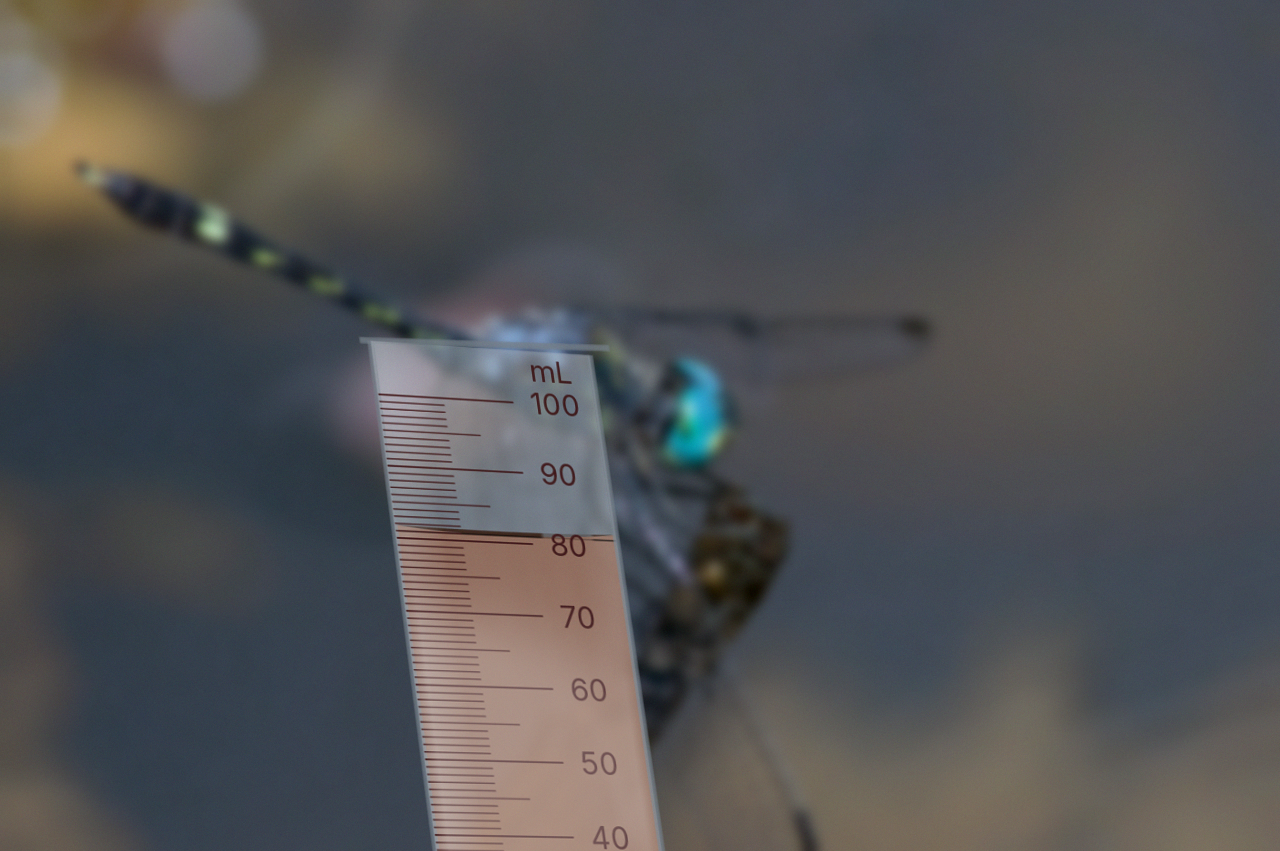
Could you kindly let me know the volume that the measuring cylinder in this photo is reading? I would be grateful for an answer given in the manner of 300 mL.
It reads 81 mL
